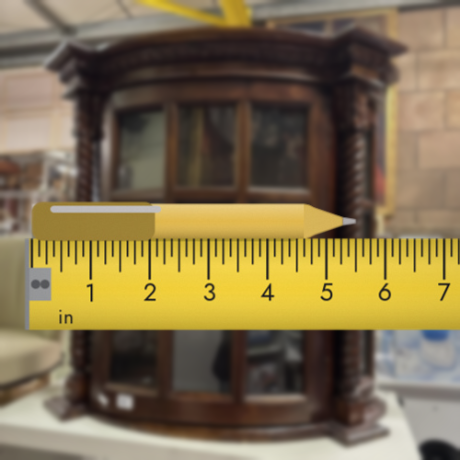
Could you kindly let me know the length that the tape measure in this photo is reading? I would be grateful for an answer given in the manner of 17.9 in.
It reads 5.5 in
